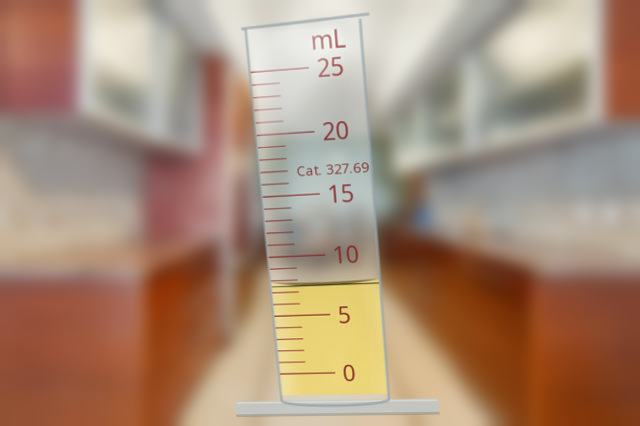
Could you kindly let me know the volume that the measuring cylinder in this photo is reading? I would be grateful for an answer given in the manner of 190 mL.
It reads 7.5 mL
